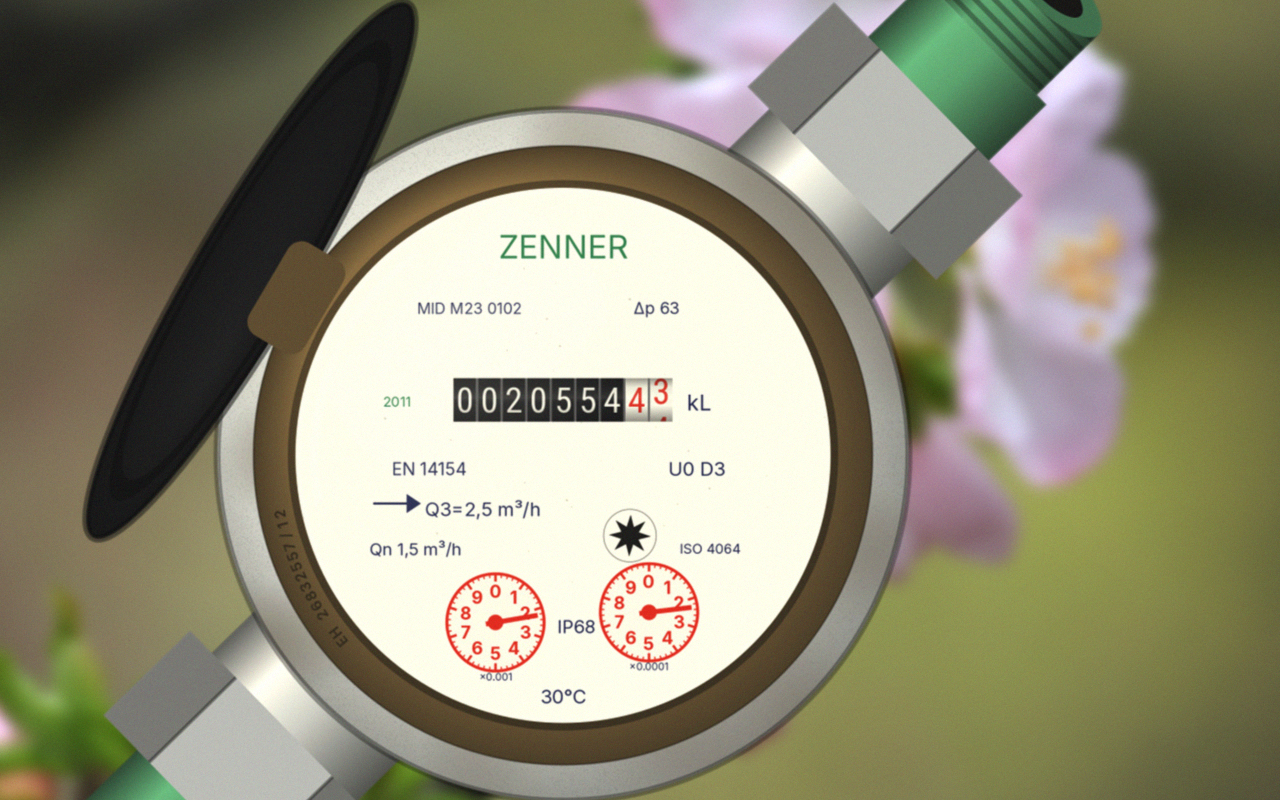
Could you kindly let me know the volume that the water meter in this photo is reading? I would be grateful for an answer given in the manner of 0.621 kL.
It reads 20554.4322 kL
